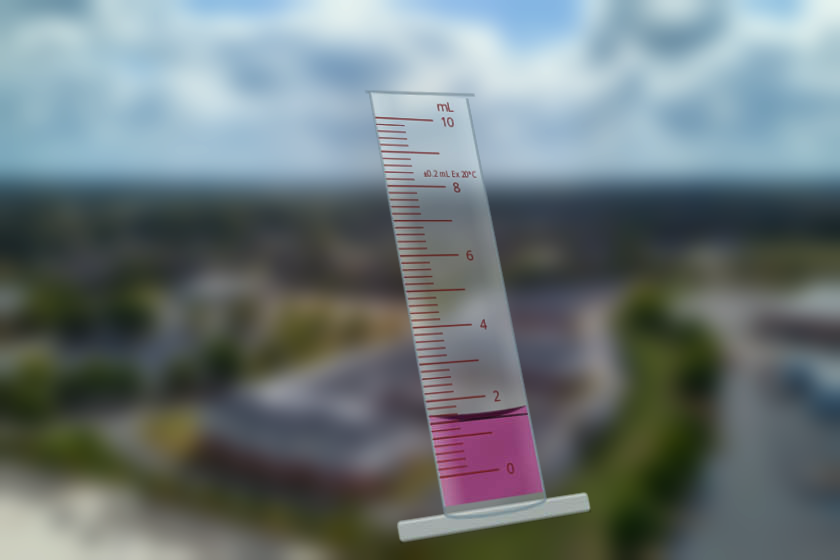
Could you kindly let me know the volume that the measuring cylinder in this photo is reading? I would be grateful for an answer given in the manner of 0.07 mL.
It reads 1.4 mL
